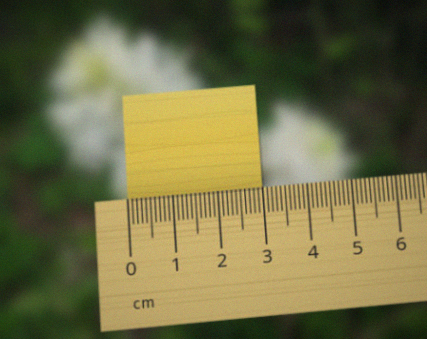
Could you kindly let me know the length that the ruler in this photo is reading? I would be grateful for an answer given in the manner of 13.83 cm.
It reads 3 cm
